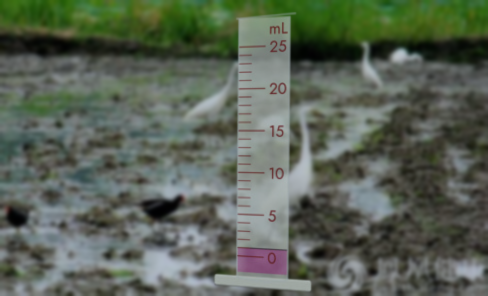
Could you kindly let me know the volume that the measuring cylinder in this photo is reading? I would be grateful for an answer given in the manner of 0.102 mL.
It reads 1 mL
